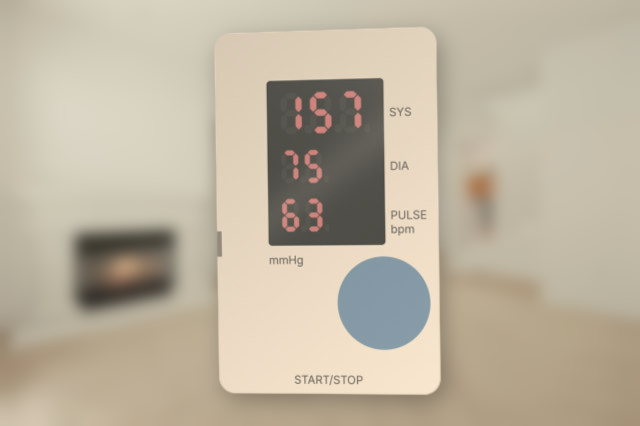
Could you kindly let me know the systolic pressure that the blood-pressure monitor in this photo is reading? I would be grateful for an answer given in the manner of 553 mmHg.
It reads 157 mmHg
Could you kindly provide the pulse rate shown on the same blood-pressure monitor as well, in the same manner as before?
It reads 63 bpm
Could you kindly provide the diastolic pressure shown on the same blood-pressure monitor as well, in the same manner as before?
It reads 75 mmHg
